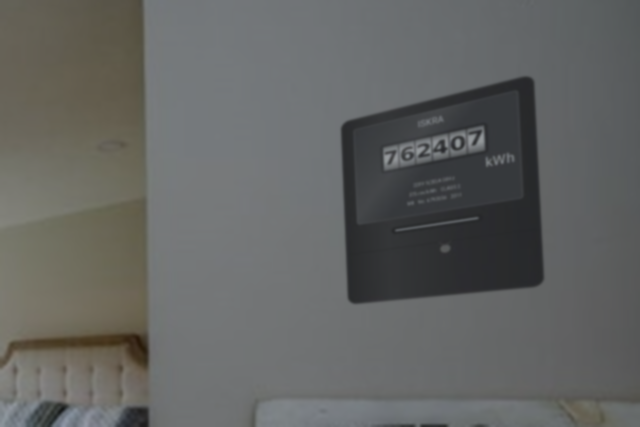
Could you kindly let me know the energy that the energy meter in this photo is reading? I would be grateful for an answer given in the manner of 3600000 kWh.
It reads 762407 kWh
